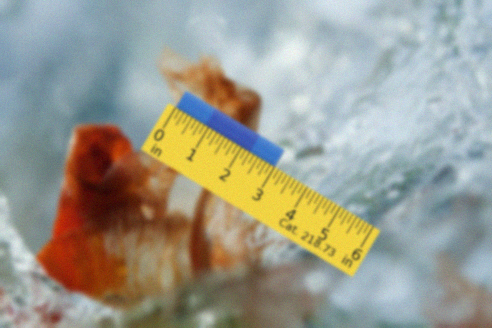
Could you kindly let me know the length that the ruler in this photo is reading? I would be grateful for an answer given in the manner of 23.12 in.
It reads 3 in
